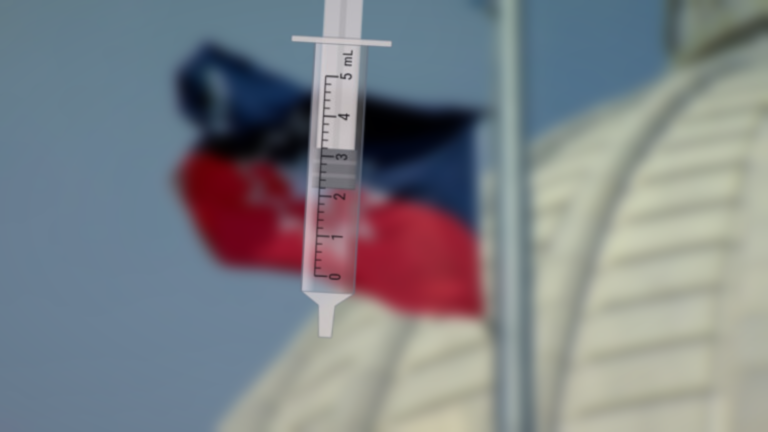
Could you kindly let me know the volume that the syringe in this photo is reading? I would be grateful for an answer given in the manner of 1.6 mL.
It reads 2.2 mL
